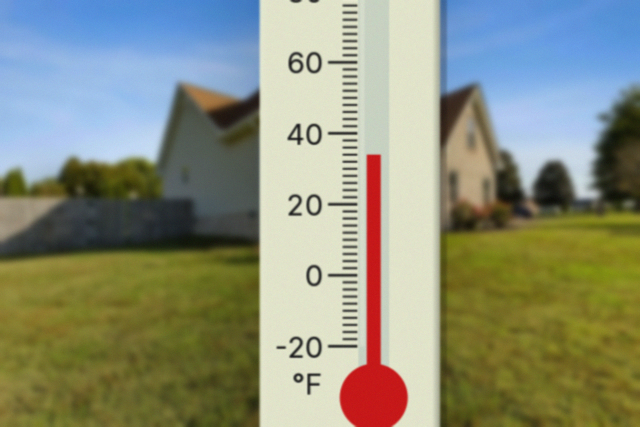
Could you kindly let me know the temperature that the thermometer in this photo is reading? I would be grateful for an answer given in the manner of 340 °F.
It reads 34 °F
